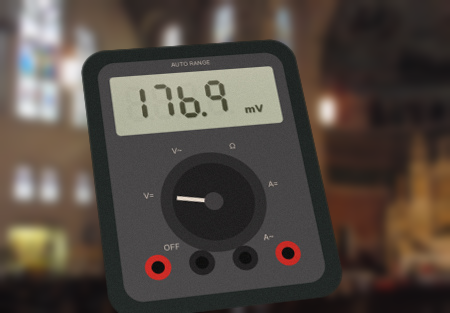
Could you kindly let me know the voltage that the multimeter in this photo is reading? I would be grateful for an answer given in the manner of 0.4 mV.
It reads 176.9 mV
